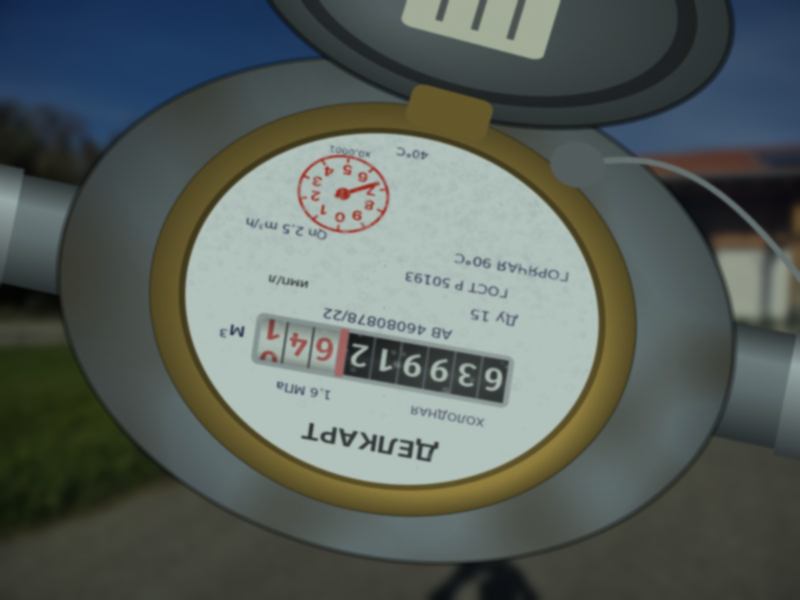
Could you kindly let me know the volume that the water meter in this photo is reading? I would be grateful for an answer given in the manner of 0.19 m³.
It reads 639912.6406 m³
